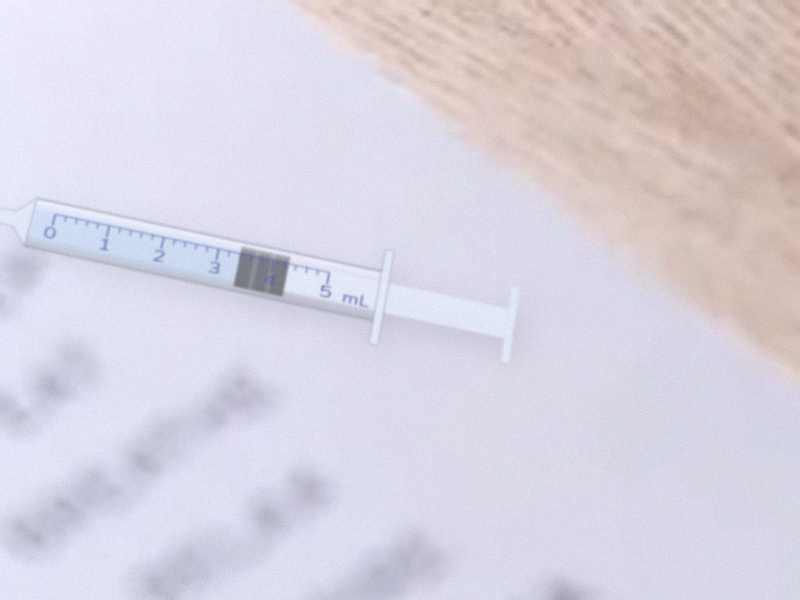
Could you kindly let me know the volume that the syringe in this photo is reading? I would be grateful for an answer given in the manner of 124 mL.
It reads 3.4 mL
